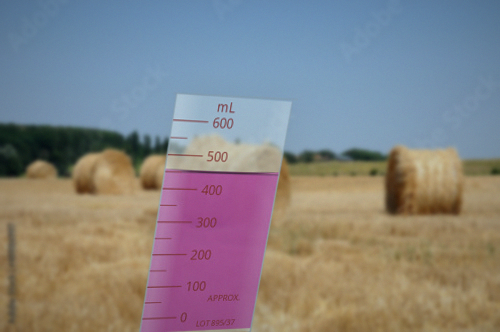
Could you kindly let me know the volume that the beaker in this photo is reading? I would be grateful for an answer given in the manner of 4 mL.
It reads 450 mL
